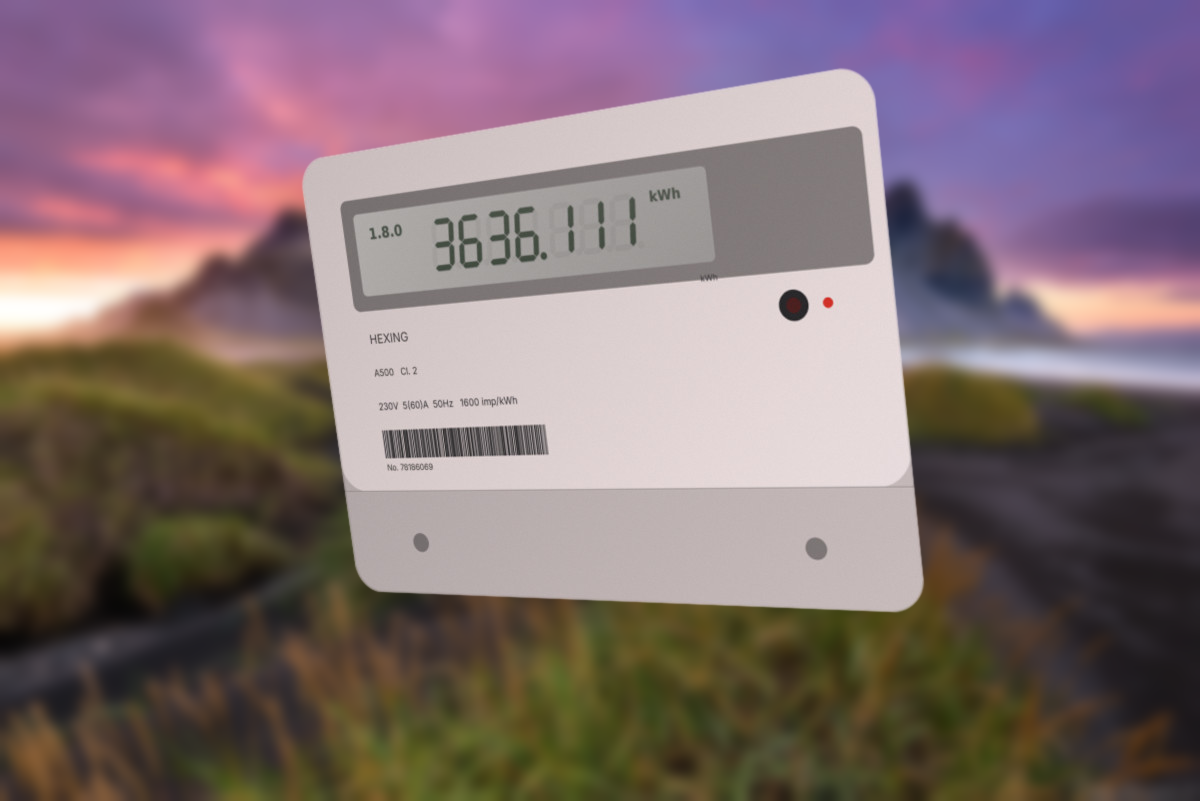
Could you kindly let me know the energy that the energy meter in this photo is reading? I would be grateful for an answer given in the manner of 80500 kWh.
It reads 3636.111 kWh
